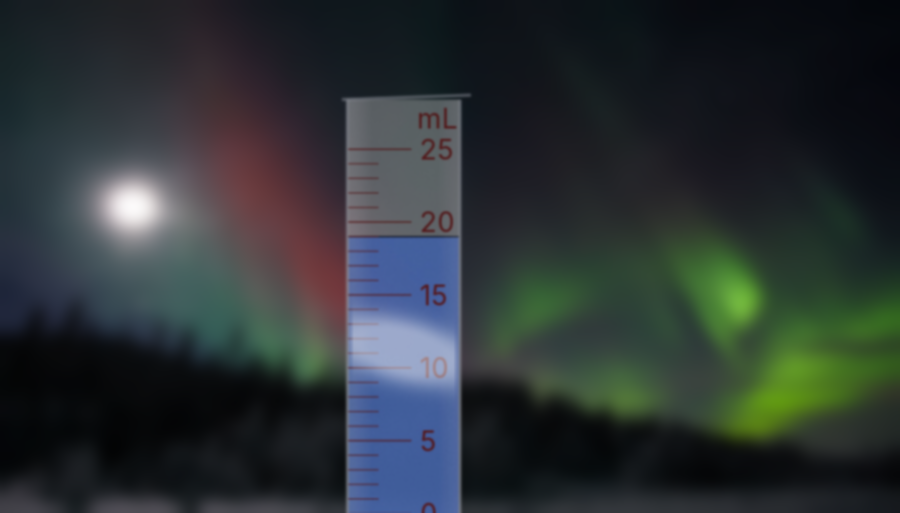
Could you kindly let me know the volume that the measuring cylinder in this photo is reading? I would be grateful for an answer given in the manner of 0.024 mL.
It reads 19 mL
